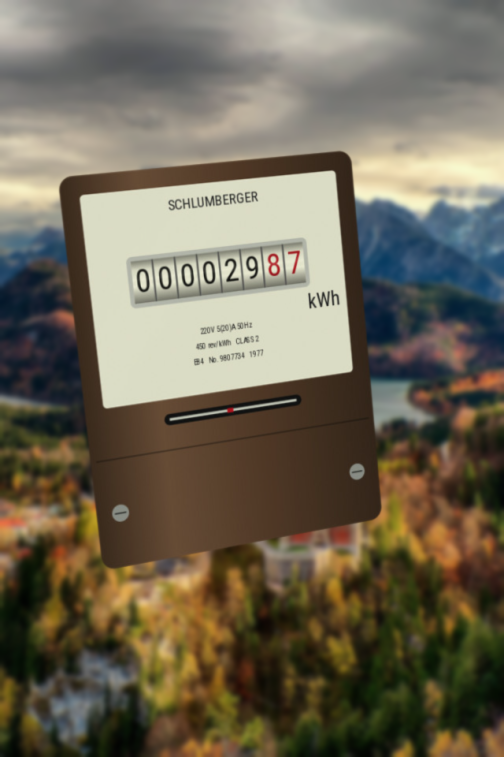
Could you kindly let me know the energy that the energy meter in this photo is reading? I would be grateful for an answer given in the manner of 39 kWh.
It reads 29.87 kWh
